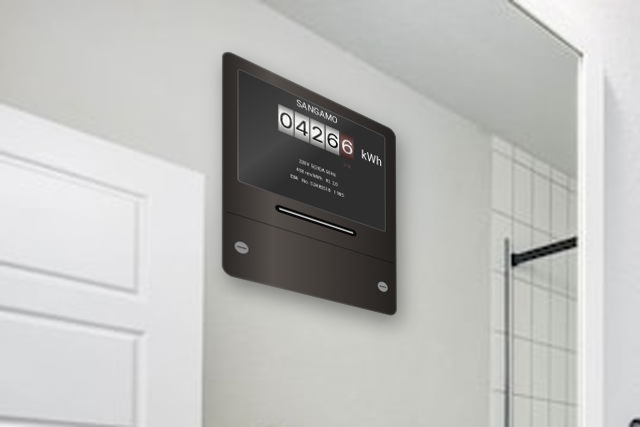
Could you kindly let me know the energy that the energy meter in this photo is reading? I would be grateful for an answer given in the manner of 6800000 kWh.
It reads 426.6 kWh
